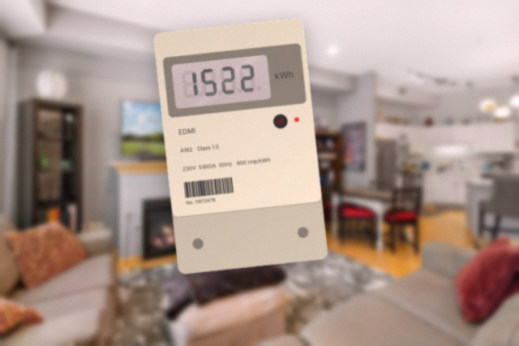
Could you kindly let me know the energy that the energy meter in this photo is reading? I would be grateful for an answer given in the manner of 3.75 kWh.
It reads 1522 kWh
